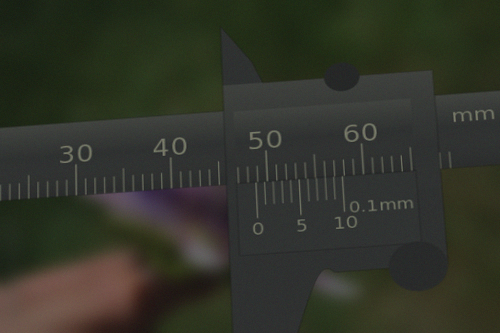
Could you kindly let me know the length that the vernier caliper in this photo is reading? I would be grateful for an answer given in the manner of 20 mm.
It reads 48.8 mm
